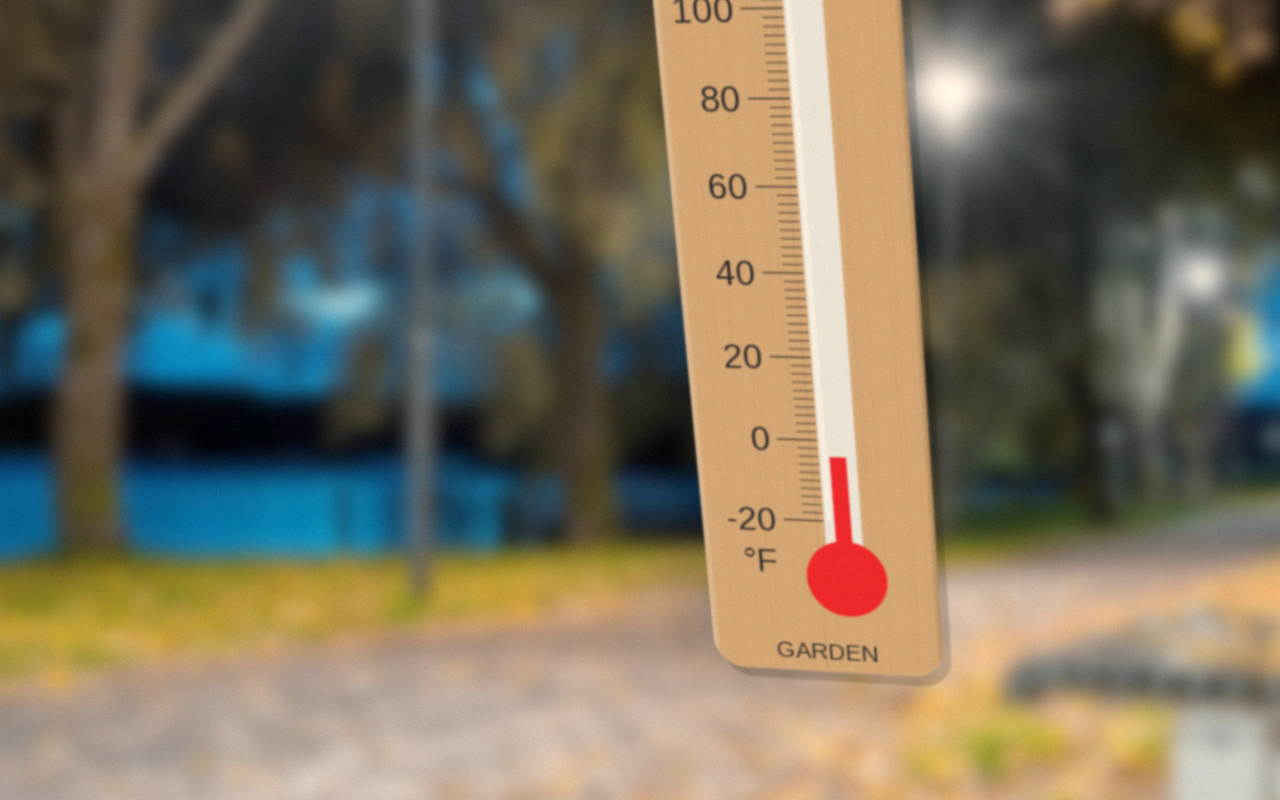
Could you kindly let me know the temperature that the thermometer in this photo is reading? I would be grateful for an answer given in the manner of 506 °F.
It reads -4 °F
